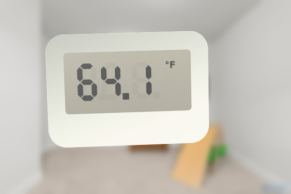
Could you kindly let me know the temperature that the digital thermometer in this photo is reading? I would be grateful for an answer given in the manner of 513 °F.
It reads 64.1 °F
